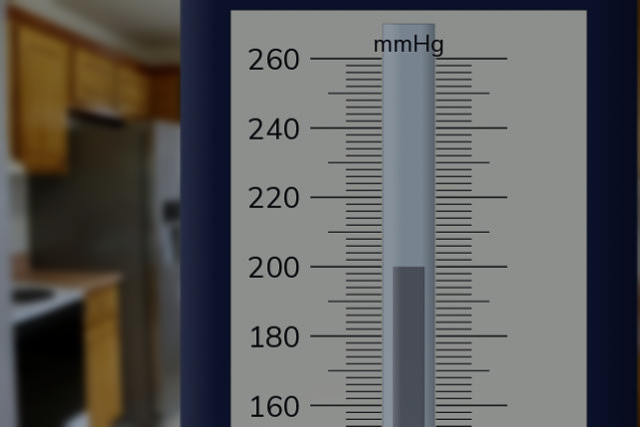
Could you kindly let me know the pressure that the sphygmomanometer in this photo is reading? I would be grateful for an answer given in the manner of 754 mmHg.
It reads 200 mmHg
